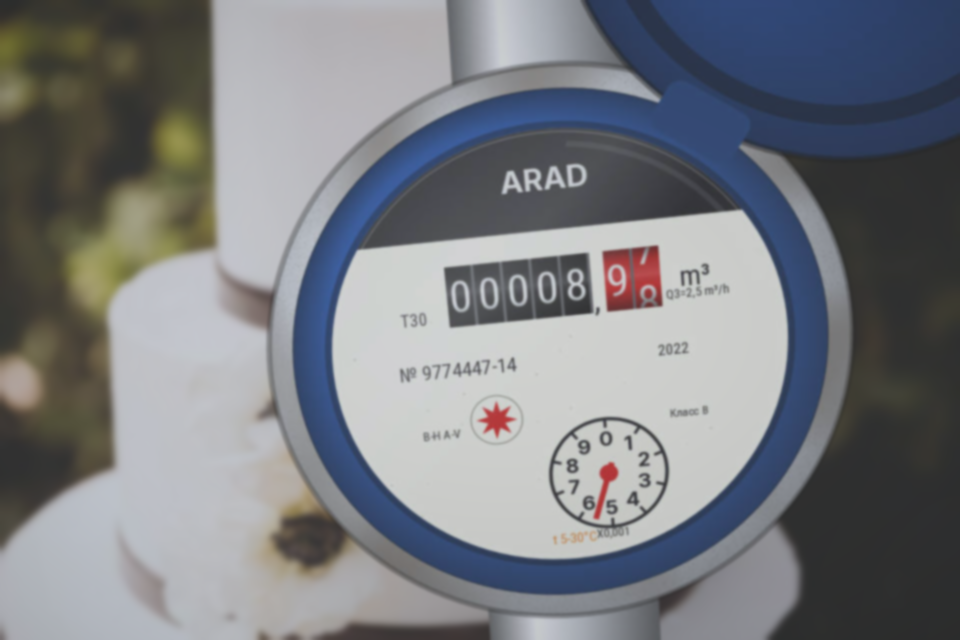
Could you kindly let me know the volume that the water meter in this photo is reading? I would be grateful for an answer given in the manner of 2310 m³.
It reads 8.975 m³
